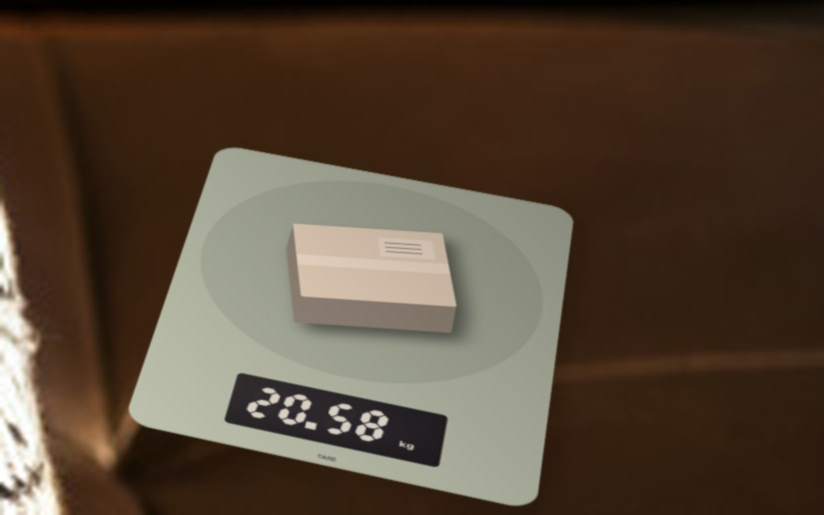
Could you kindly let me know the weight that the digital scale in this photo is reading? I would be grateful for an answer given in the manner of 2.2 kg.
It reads 20.58 kg
